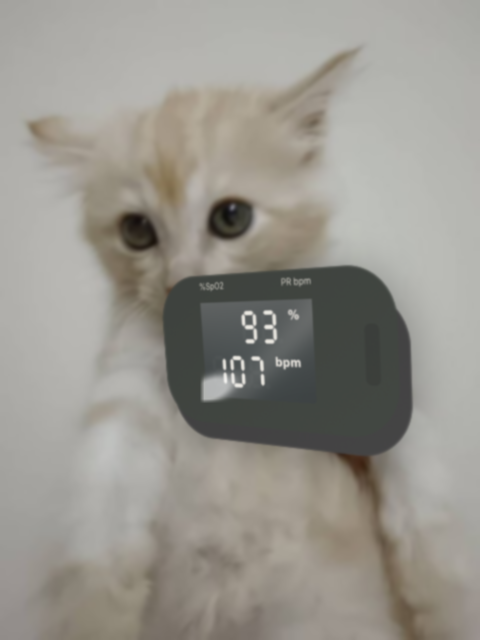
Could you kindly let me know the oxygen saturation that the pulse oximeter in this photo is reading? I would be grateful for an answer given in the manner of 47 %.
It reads 93 %
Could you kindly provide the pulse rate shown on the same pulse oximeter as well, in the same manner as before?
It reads 107 bpm
